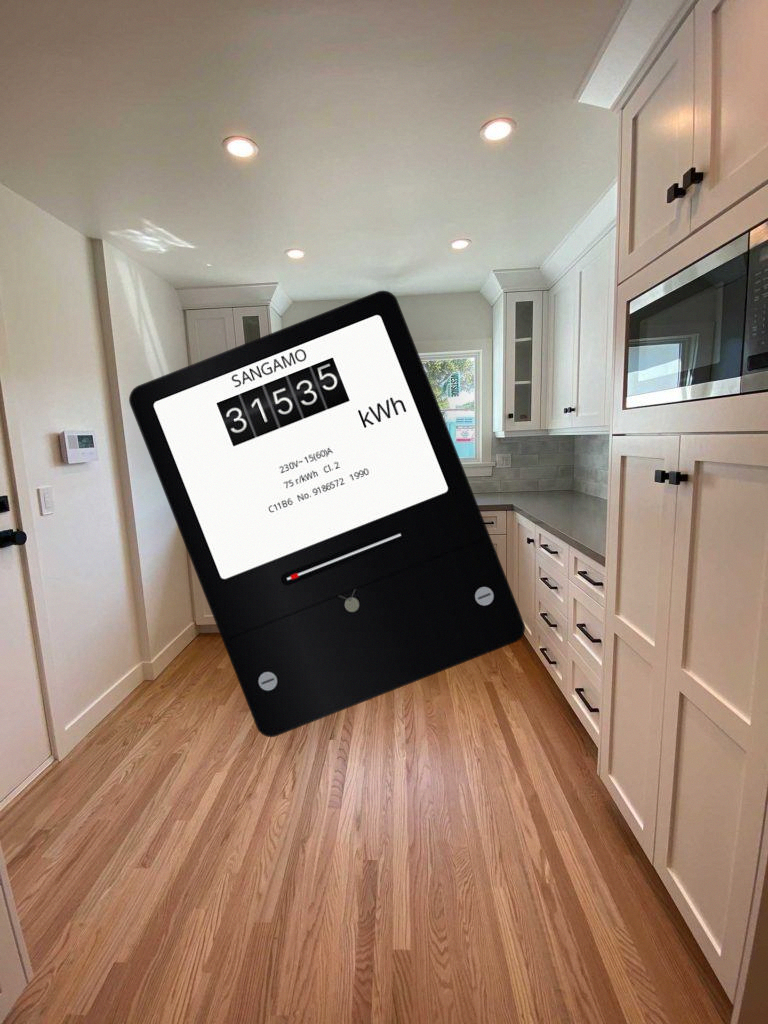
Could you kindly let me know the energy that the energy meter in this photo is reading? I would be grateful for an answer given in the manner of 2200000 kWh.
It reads 31535 kWh
